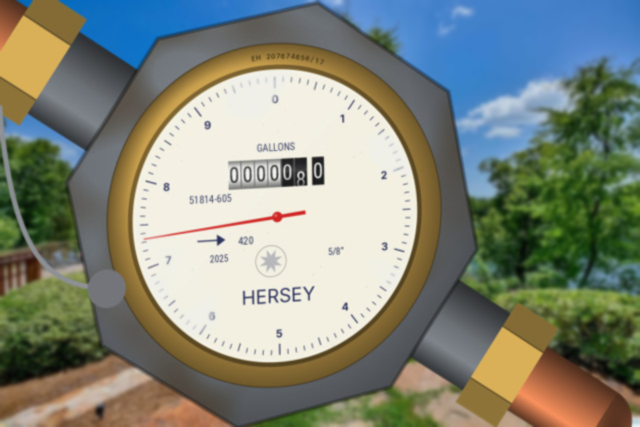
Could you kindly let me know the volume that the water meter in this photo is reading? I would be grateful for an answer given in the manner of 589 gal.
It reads 77.3 gal
